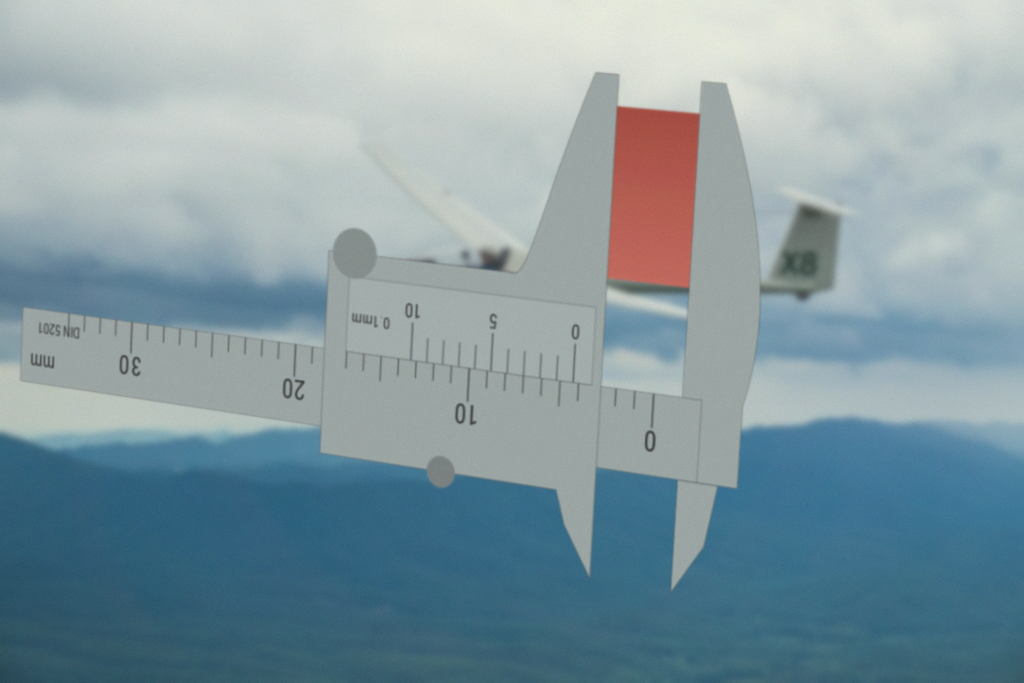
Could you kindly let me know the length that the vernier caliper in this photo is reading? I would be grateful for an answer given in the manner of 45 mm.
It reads 4.3 mm
